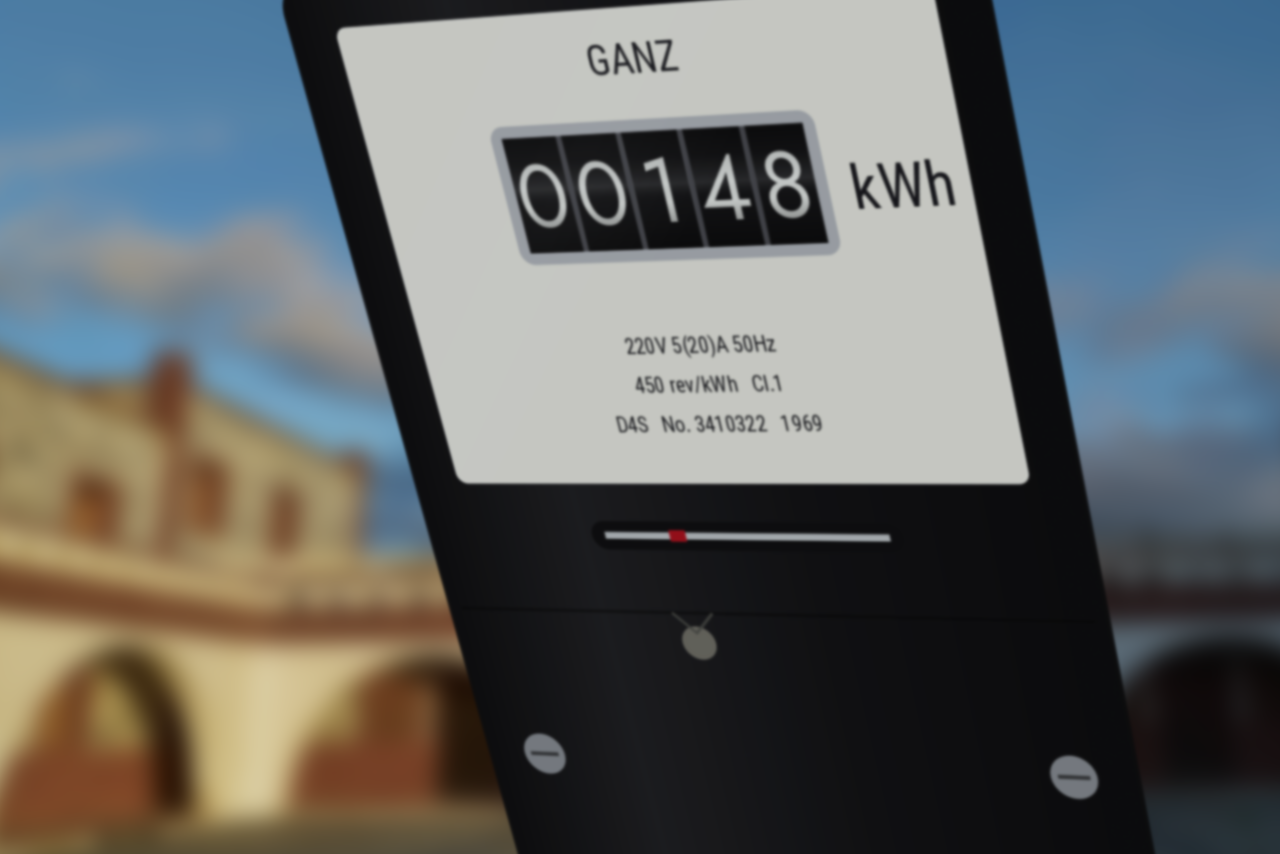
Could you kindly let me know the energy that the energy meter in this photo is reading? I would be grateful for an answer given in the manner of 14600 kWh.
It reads 148 kWh
